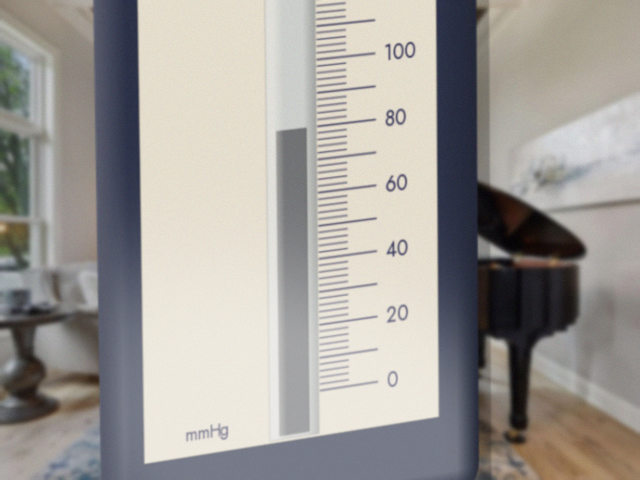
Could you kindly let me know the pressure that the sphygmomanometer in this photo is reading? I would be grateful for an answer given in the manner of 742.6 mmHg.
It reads 80 mmHg
